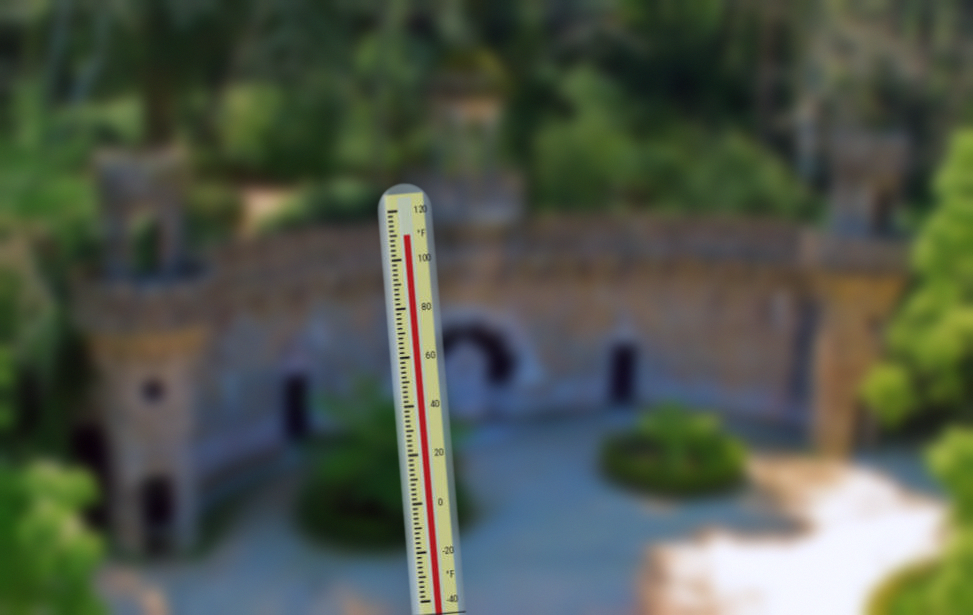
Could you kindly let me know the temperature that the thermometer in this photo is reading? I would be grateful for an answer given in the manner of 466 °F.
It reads 110 °F
